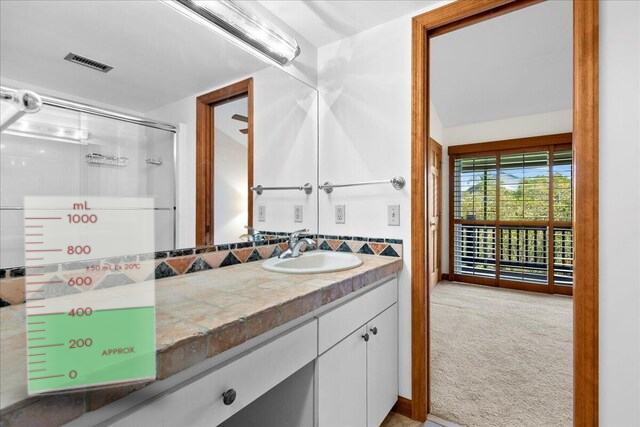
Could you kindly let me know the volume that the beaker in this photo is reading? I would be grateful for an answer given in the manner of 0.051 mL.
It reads 400 mL
